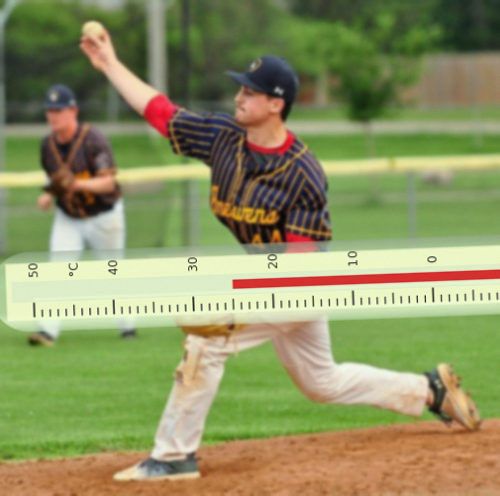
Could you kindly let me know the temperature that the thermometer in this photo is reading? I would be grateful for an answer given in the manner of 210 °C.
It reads 25 °C
